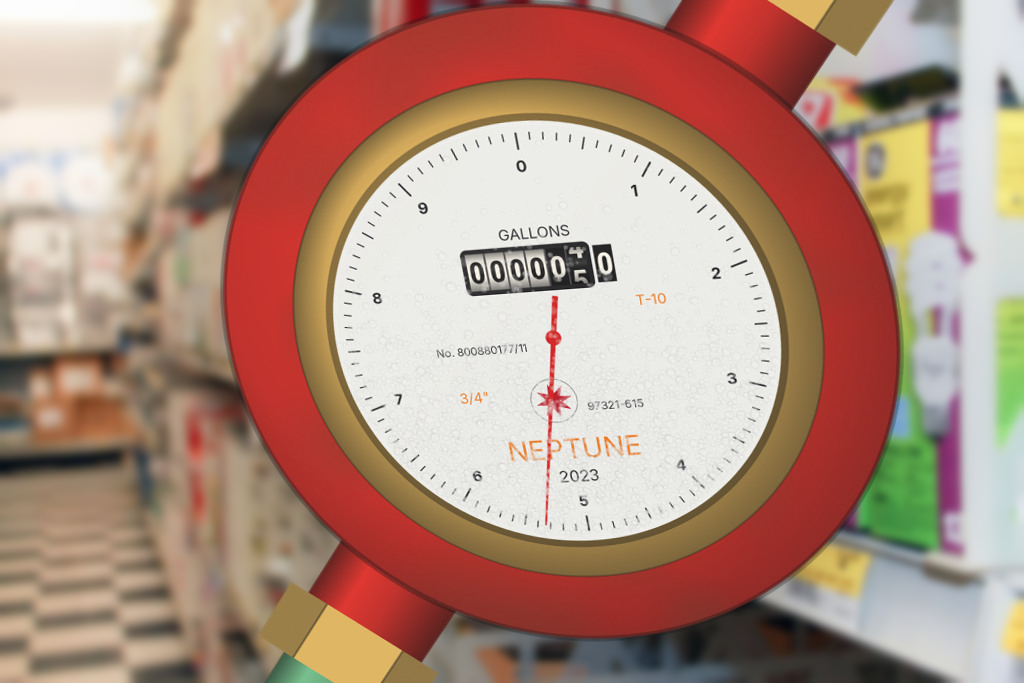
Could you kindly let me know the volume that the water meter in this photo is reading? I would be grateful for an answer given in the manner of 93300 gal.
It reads 45.3 gal
